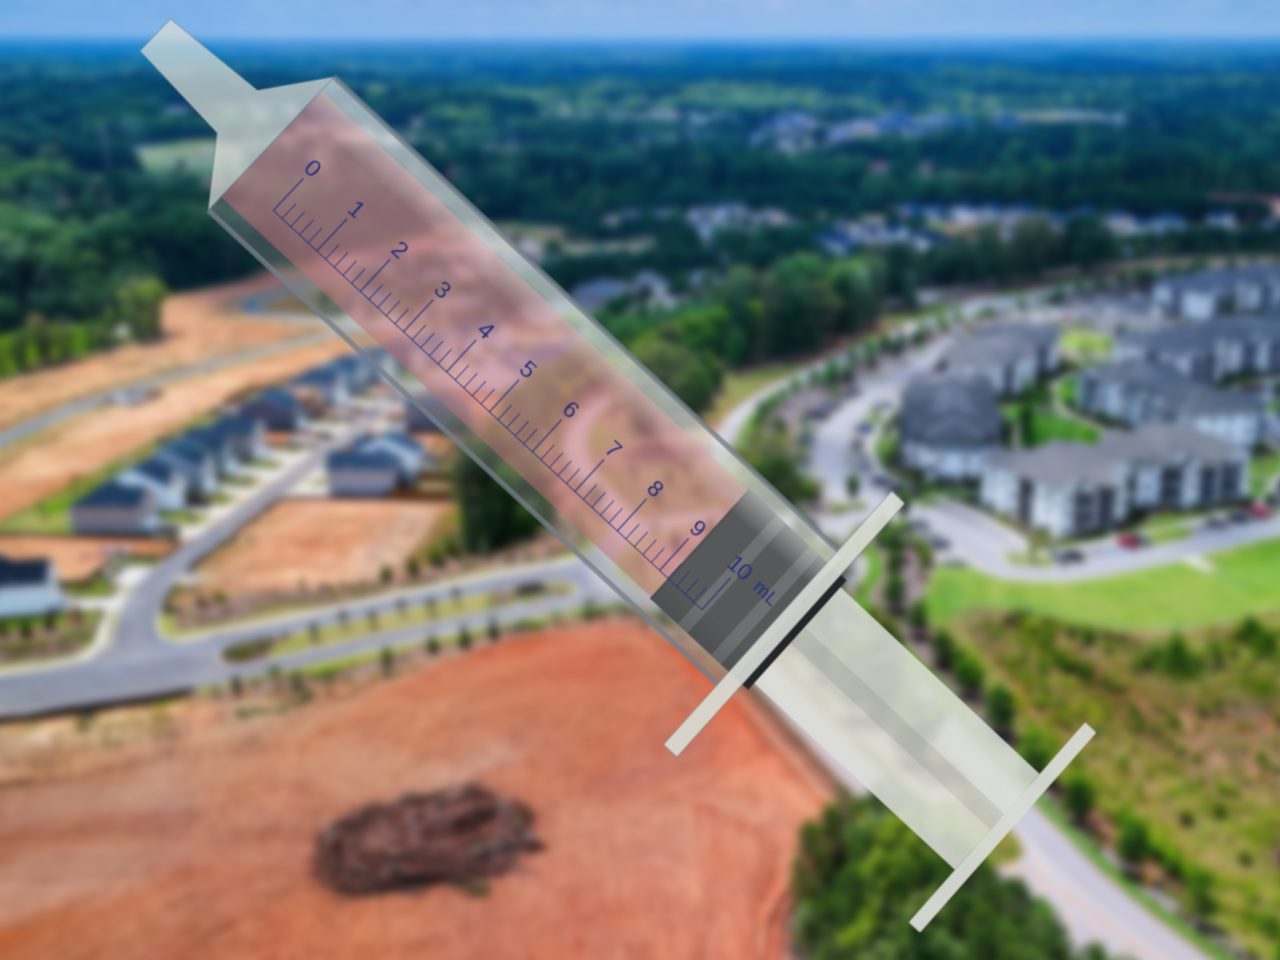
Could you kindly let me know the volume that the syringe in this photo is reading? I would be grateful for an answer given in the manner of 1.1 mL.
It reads 9.2 mL
